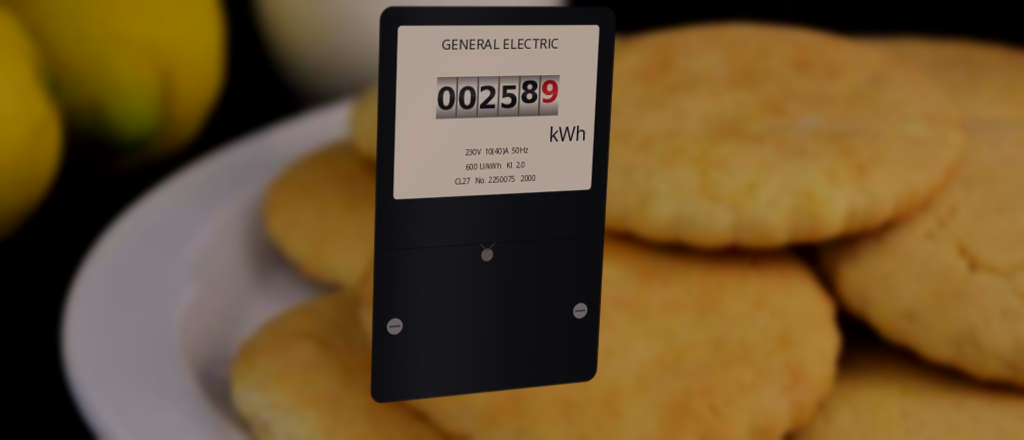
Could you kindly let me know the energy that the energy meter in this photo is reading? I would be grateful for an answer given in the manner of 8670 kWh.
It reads 258.9 kWh
